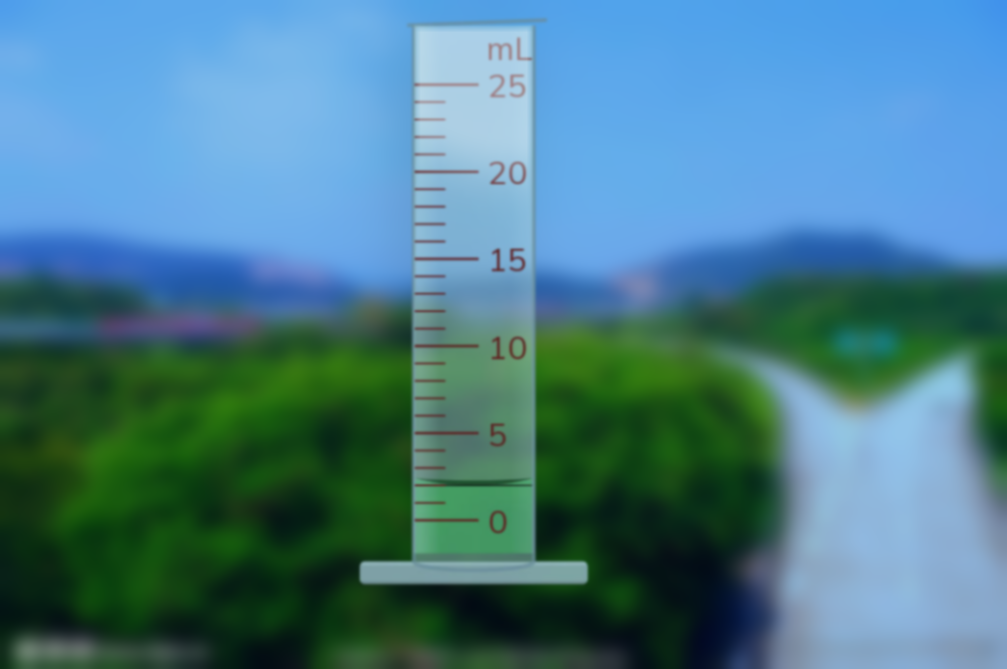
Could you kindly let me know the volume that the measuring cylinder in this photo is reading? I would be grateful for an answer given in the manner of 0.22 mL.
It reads 2 mL
